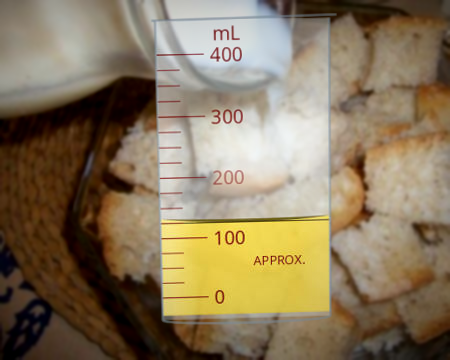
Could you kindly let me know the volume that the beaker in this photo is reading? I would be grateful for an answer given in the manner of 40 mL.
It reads 125 mL
